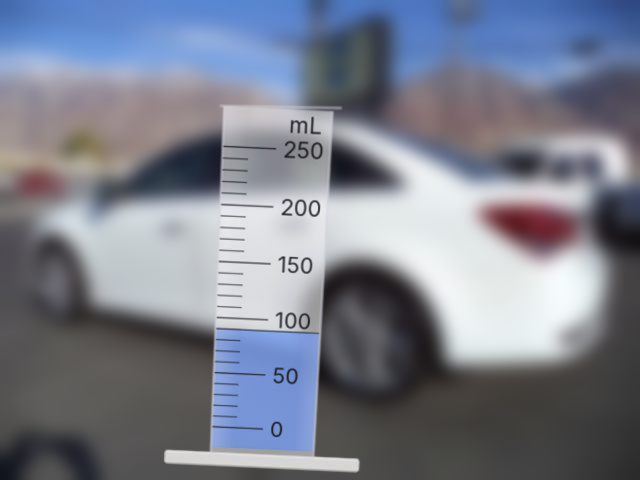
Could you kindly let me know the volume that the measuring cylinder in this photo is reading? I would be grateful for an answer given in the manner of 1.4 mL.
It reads 90 mL
